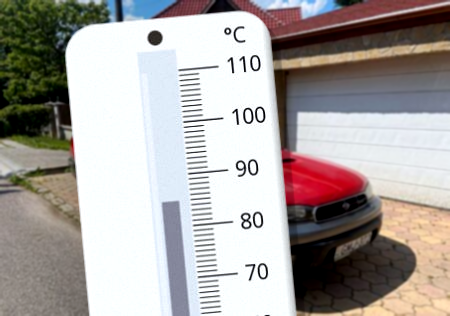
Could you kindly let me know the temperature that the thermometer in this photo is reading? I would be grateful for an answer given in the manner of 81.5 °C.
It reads 85 °C
